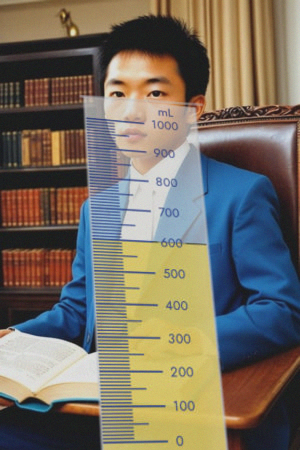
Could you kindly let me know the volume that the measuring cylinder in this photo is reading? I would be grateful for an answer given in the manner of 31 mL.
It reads 600 mL
